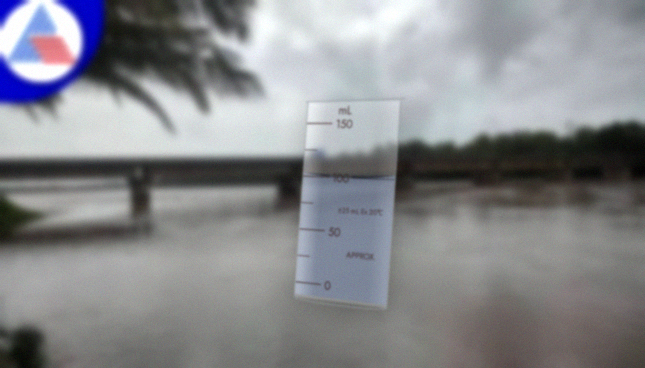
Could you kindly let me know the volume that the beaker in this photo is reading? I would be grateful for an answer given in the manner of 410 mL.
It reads 100 mL
